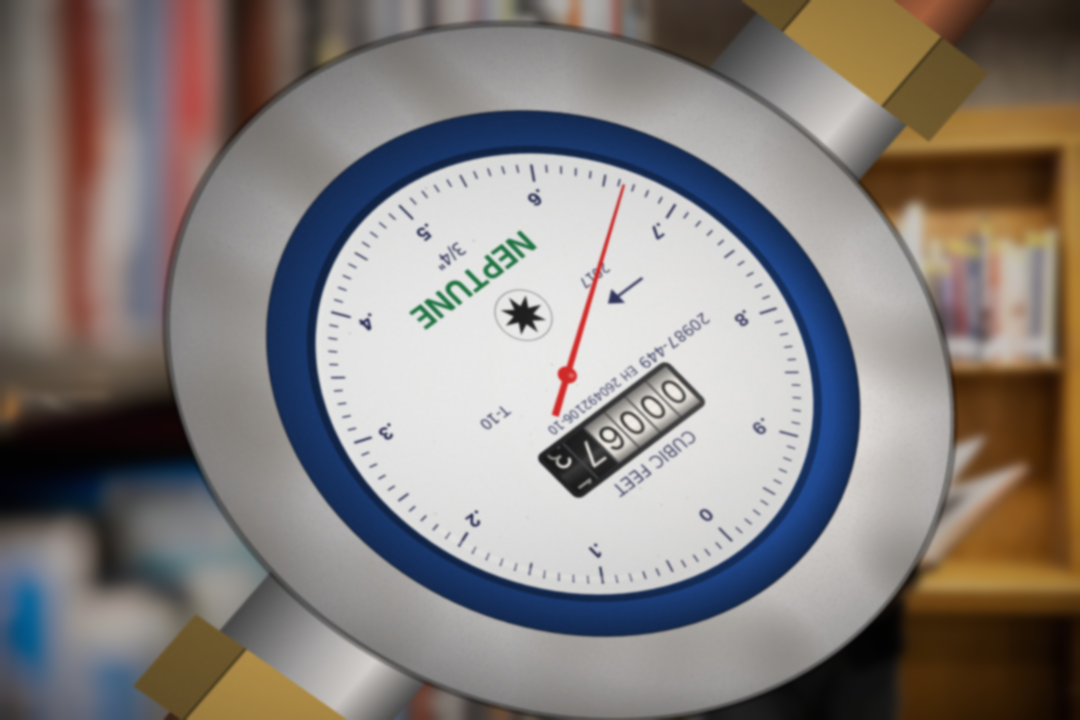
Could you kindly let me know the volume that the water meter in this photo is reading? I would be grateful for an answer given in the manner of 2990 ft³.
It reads 672.66 ft³
